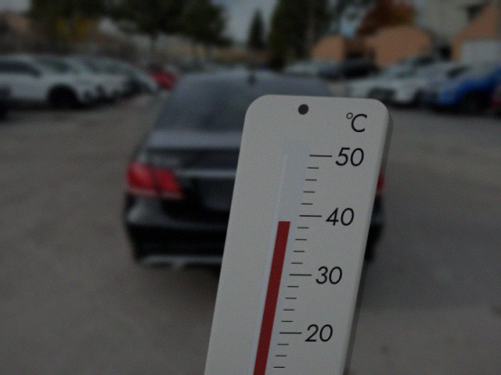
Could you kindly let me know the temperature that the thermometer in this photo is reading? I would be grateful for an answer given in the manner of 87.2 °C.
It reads 39 °C
